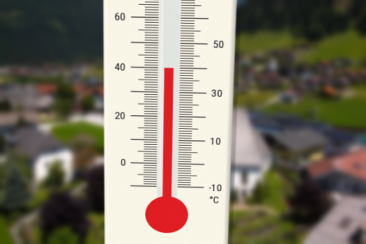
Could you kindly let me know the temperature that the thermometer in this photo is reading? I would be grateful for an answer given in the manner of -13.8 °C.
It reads 40 °C
